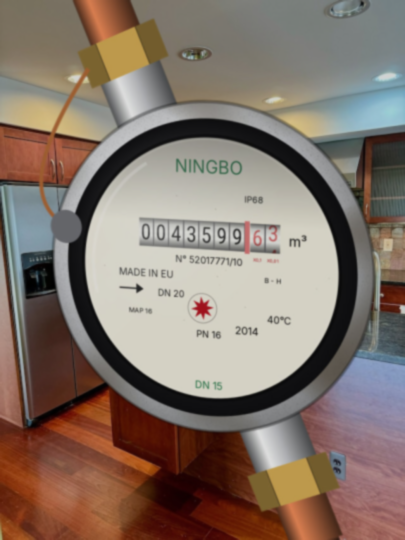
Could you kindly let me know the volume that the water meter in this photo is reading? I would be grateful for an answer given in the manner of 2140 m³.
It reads 43599.63 m³
